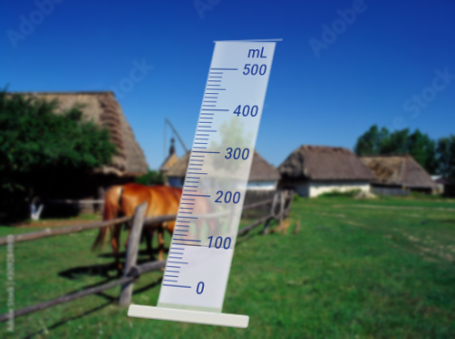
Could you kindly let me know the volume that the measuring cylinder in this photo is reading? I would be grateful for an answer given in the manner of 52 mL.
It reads 90 mL
